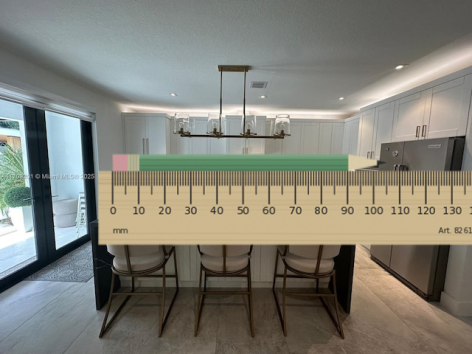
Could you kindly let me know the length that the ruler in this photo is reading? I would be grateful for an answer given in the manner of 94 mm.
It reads 105 mm
